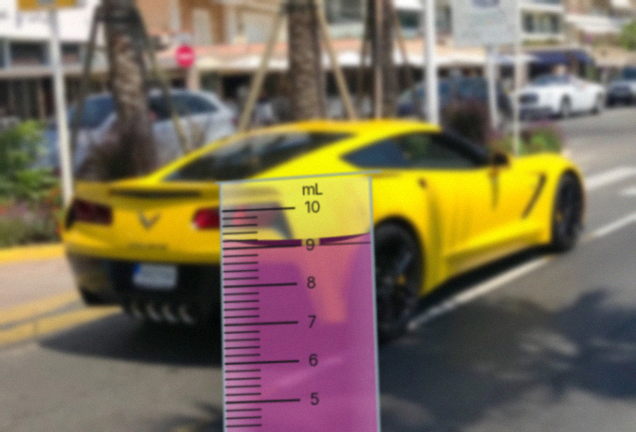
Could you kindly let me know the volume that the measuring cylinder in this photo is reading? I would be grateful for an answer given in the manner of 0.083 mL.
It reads 9 mL
